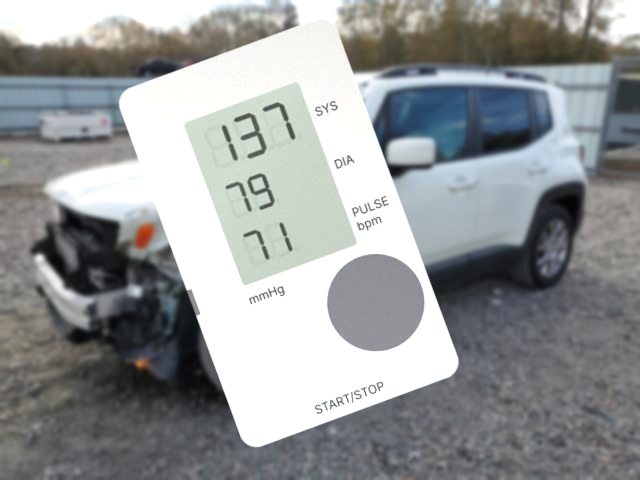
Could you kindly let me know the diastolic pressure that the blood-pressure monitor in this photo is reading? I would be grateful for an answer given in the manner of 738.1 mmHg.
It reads 79 mmHg
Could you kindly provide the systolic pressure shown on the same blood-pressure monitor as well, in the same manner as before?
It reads 137 mmHg
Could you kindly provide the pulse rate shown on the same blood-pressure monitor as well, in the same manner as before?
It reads 71 bpm
